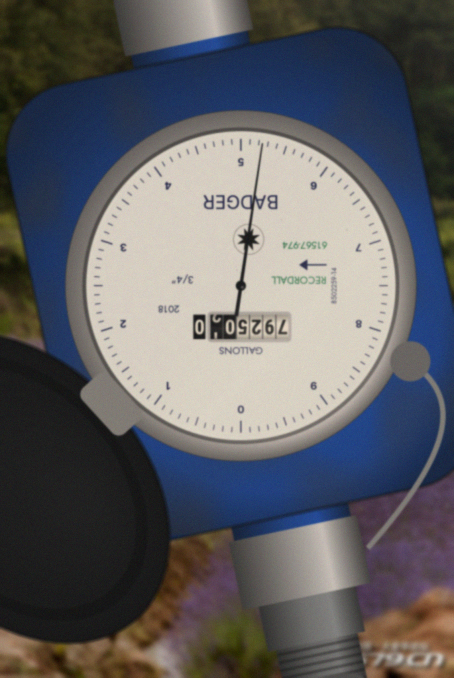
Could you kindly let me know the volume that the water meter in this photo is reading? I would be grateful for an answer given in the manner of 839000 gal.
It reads 7925015.2 gal
